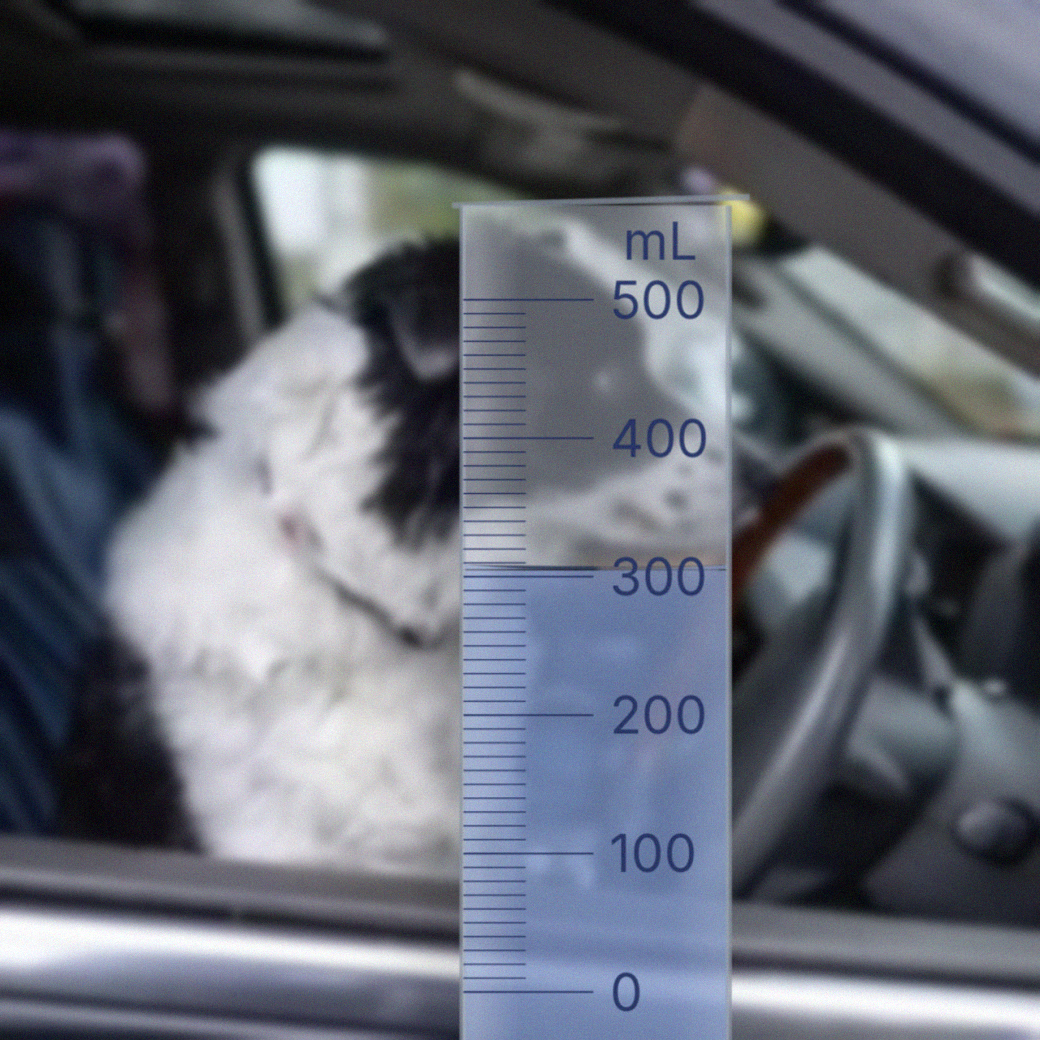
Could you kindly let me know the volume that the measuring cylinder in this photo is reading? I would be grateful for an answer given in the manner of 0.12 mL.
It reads 305 mL
